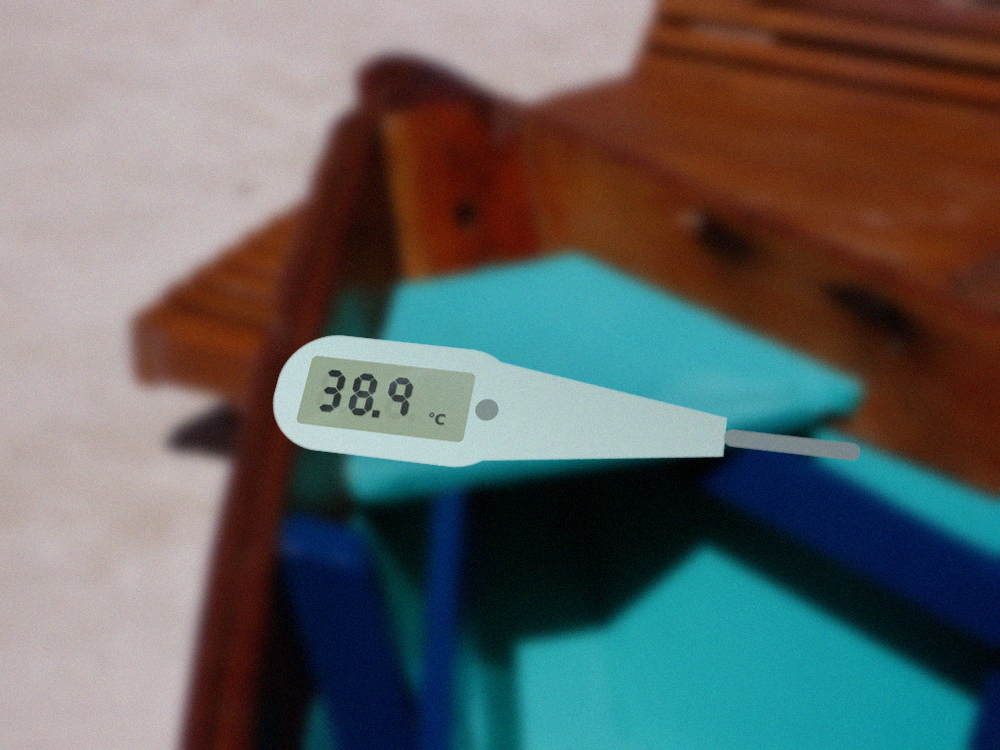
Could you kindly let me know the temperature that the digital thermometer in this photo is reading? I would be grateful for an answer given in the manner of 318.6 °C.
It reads 38.9 °C
